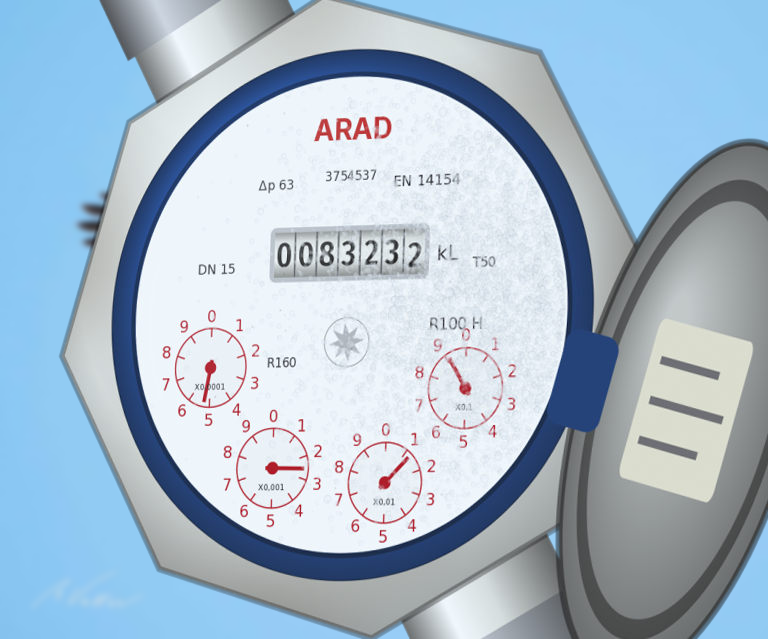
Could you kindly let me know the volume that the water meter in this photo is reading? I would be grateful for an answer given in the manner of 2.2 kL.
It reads 83231.9125 kL
